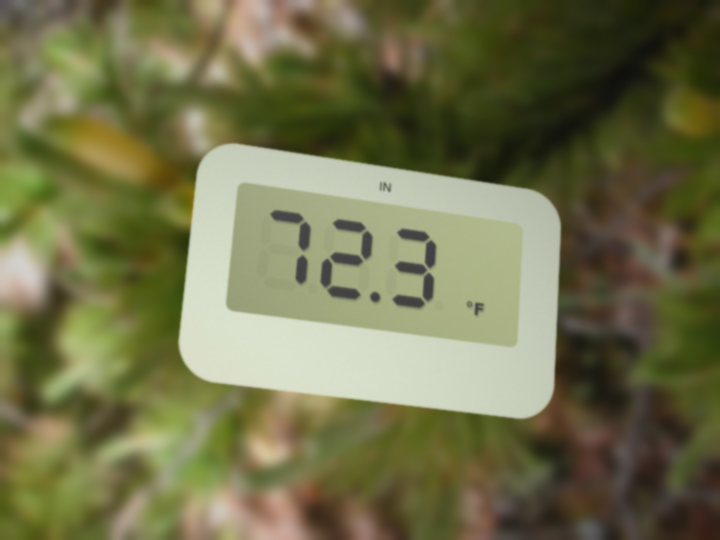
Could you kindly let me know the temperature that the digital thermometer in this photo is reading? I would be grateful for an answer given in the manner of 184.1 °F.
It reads 72.3 °F
